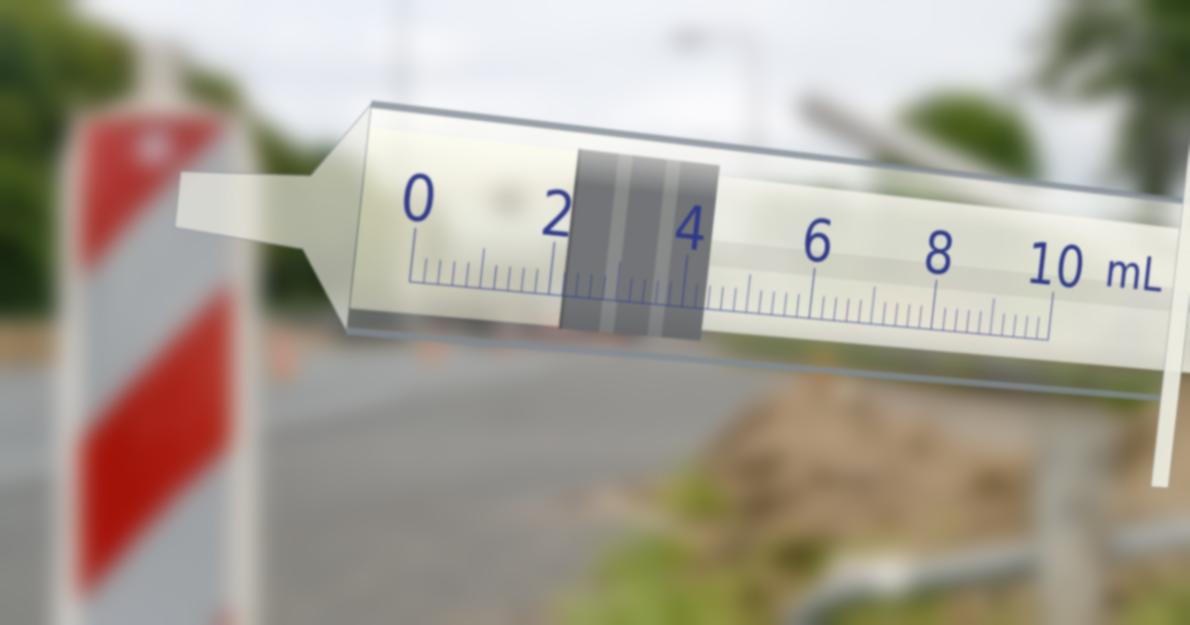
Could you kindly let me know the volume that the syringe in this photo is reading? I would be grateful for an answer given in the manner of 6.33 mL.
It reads 2.2 mL
